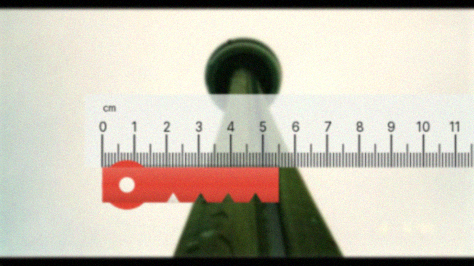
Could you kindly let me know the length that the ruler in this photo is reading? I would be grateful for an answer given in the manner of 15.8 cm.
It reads 5.5 cm
